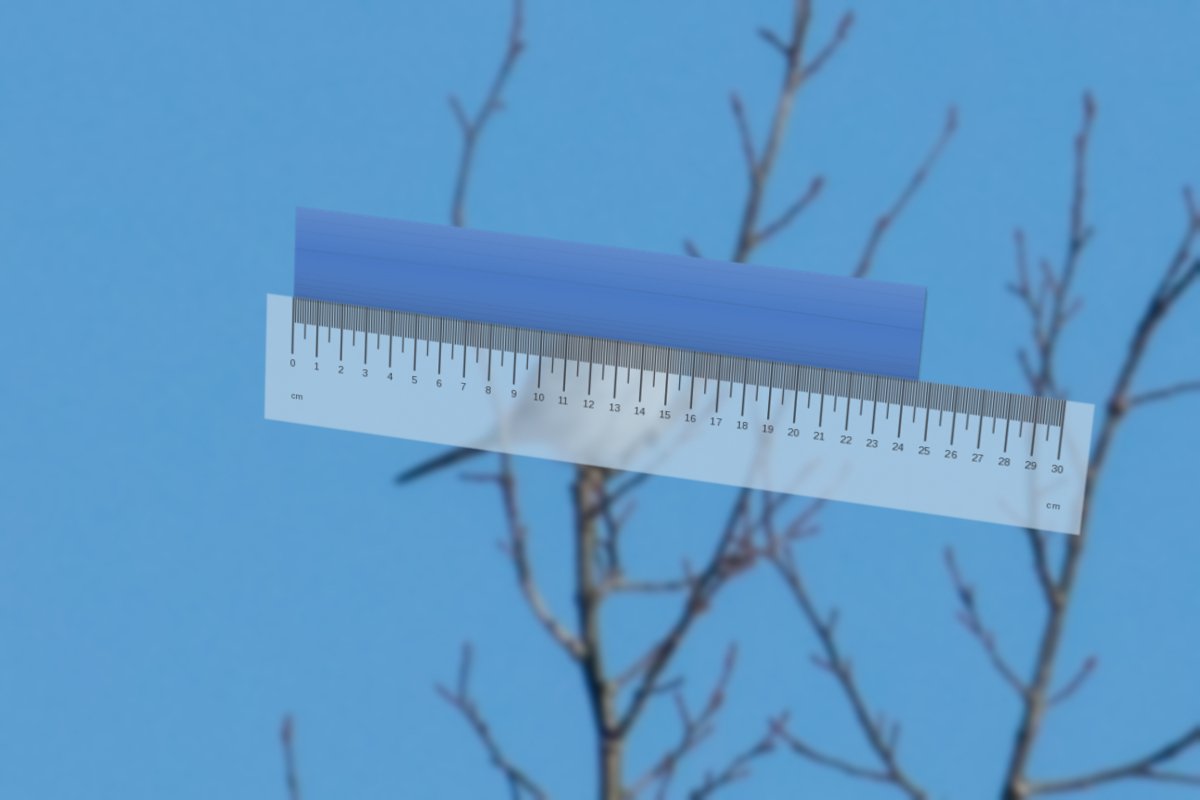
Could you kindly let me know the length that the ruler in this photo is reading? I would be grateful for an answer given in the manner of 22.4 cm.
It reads 24.5 cm
